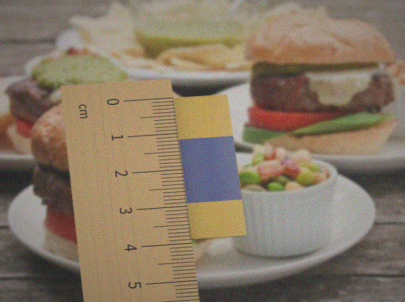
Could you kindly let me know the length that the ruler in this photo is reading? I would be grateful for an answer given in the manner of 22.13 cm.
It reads 3.9 cm
